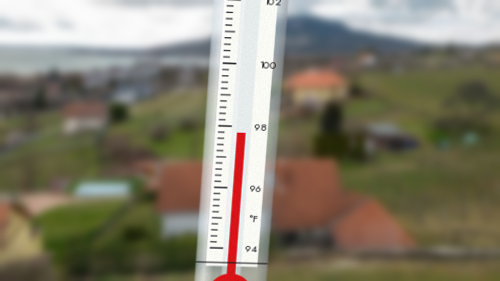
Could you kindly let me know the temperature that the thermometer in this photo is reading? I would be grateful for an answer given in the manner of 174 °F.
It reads 97.8 °F
